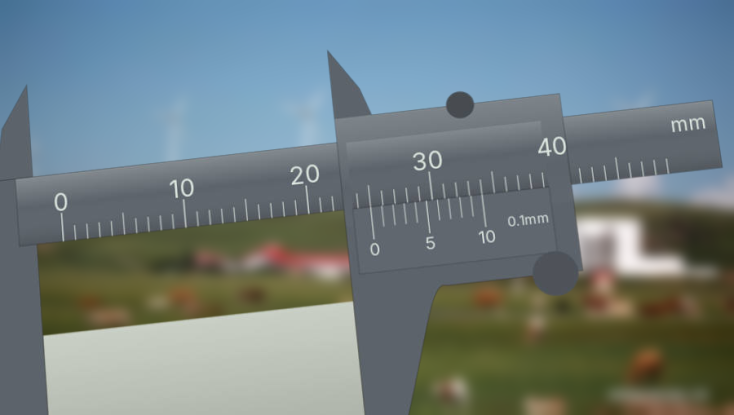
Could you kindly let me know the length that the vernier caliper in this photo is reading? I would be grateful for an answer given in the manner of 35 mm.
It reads 25.0 mm
